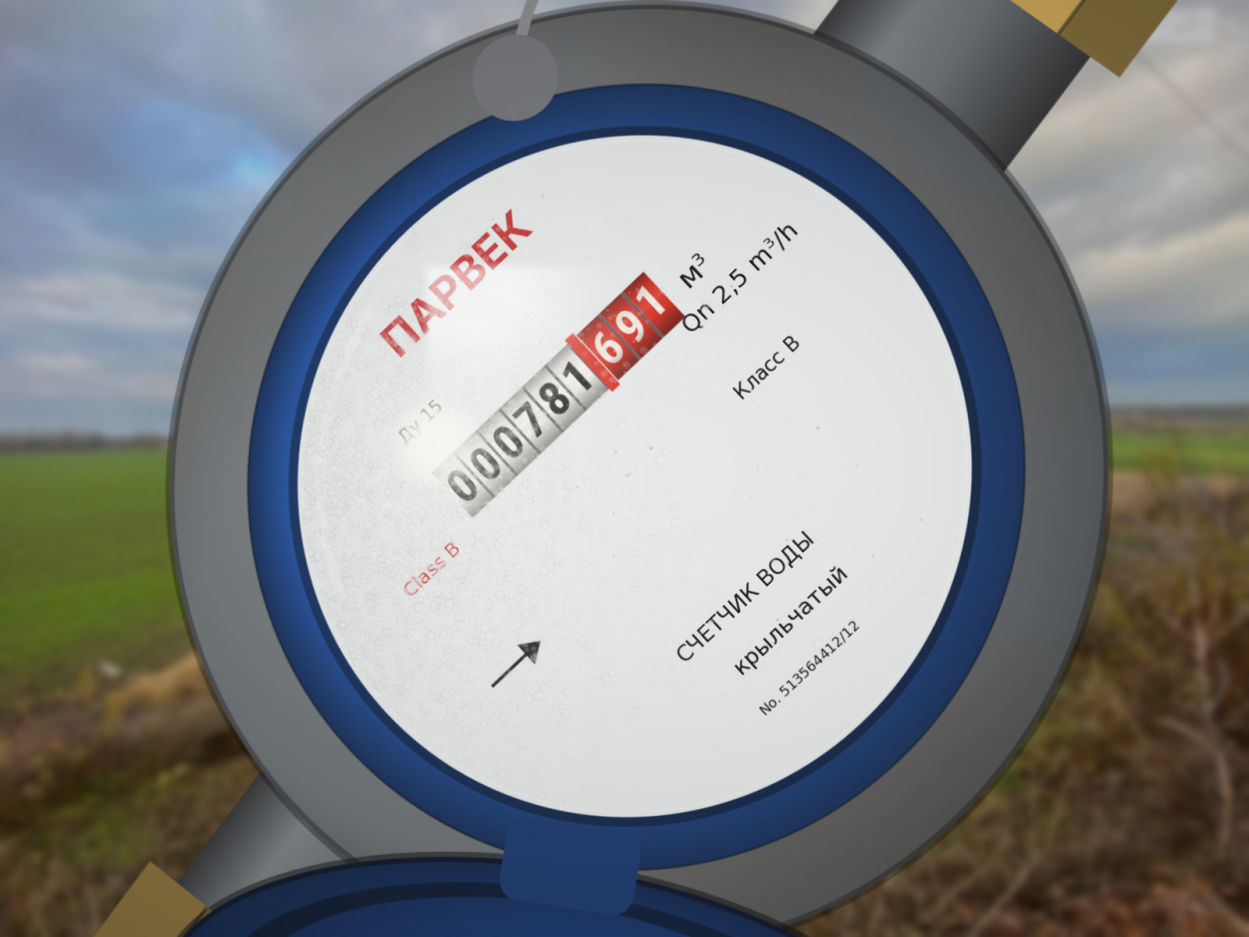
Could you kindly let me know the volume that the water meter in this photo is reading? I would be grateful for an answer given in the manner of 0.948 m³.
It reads 781.691 m³
